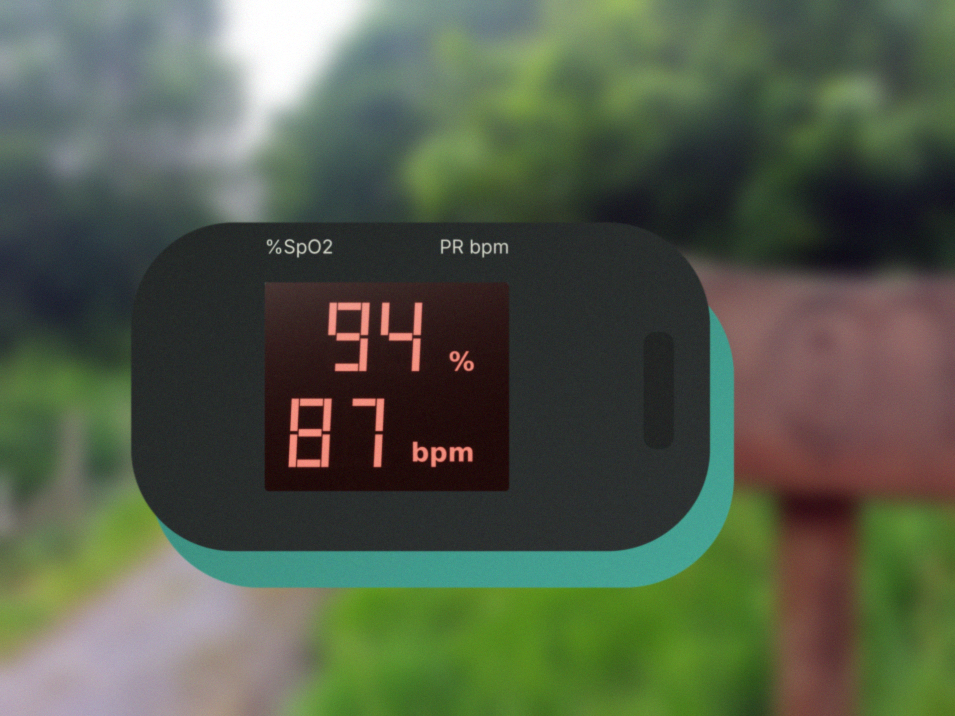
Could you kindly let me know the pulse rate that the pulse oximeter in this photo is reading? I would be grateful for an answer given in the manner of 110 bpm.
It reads 87 bpm
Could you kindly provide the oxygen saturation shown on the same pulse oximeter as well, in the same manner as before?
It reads 94 %
